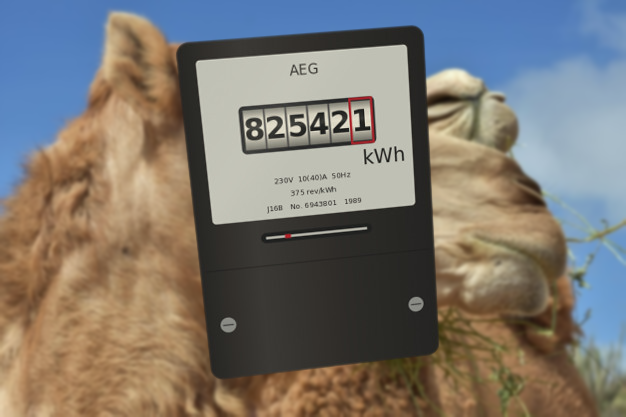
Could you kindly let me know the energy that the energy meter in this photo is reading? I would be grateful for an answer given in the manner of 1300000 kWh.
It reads 82542.1 kWh
